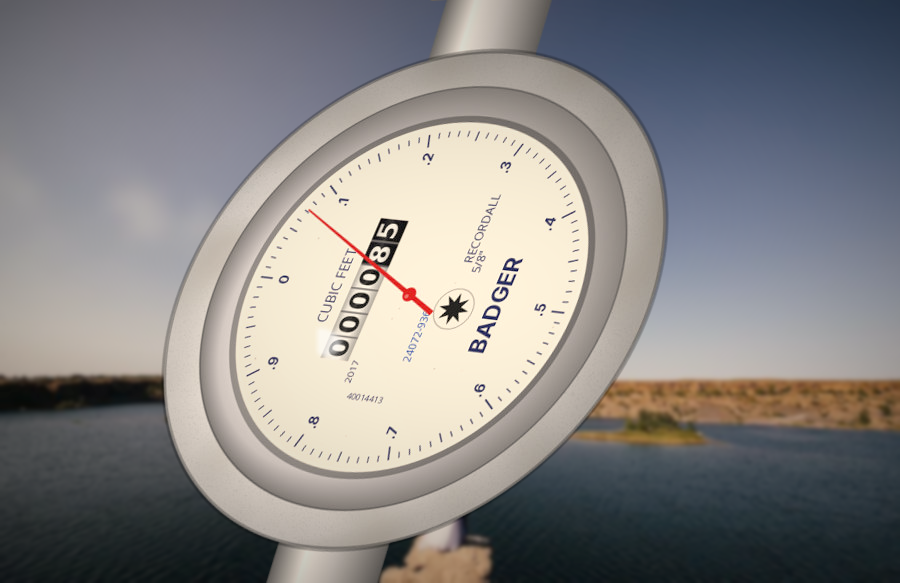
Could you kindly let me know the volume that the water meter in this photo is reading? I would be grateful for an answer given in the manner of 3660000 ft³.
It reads 85.07 ft³
